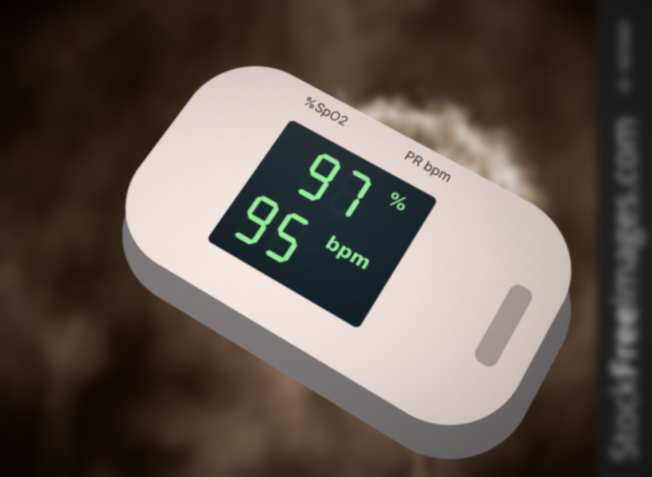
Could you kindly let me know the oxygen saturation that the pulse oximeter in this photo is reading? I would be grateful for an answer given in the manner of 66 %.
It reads 97 %
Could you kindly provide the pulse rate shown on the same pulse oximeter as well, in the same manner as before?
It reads 95 bpm
